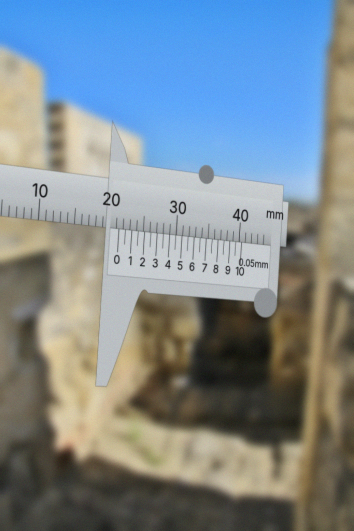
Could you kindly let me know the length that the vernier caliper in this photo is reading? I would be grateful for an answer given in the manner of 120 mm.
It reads 21.4 mm
